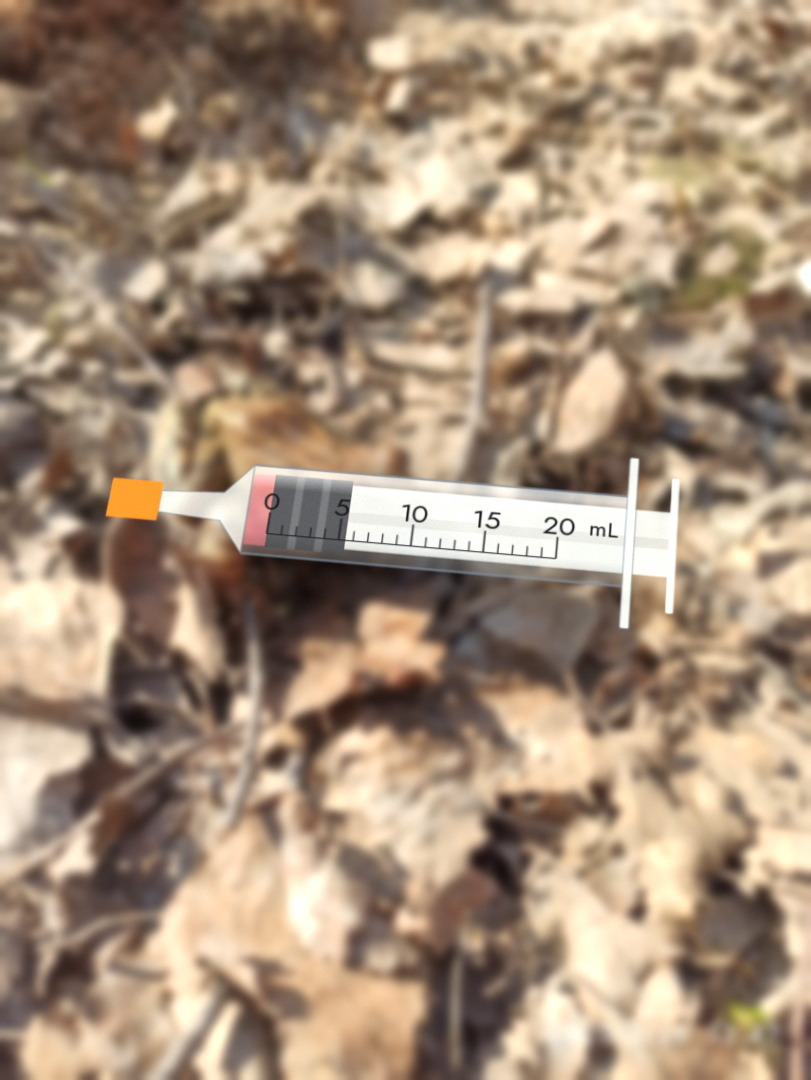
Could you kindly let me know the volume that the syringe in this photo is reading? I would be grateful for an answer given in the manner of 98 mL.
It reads 0 mL
